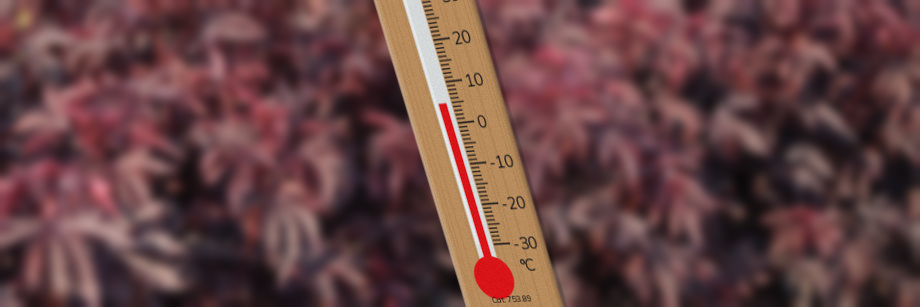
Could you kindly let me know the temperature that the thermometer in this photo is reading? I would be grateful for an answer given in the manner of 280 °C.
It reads 5 °C
